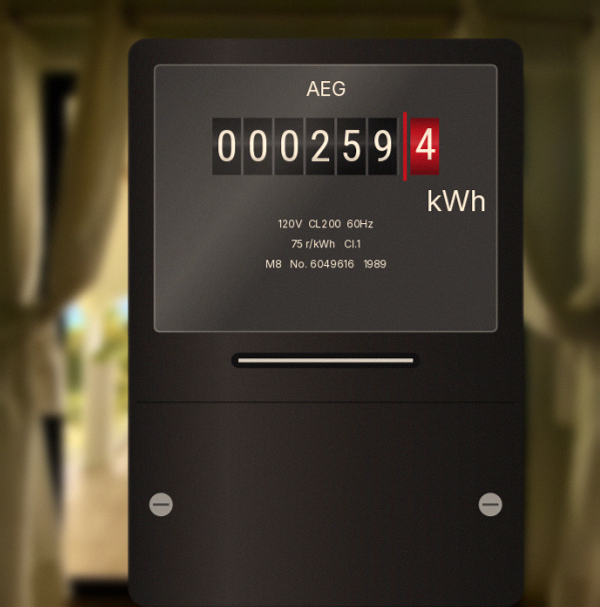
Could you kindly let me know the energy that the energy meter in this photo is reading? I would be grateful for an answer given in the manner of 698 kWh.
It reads 259.4 kWh
